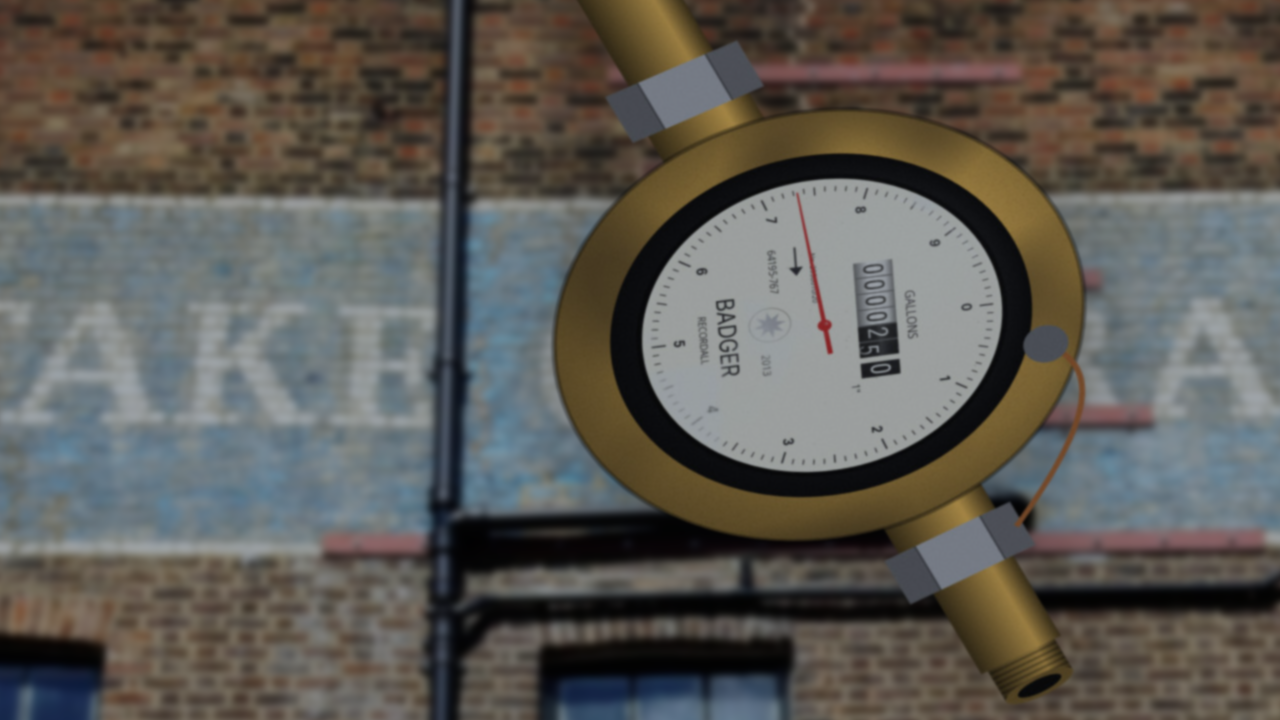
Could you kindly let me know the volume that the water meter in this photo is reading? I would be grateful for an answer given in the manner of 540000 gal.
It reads 247.3 gal
